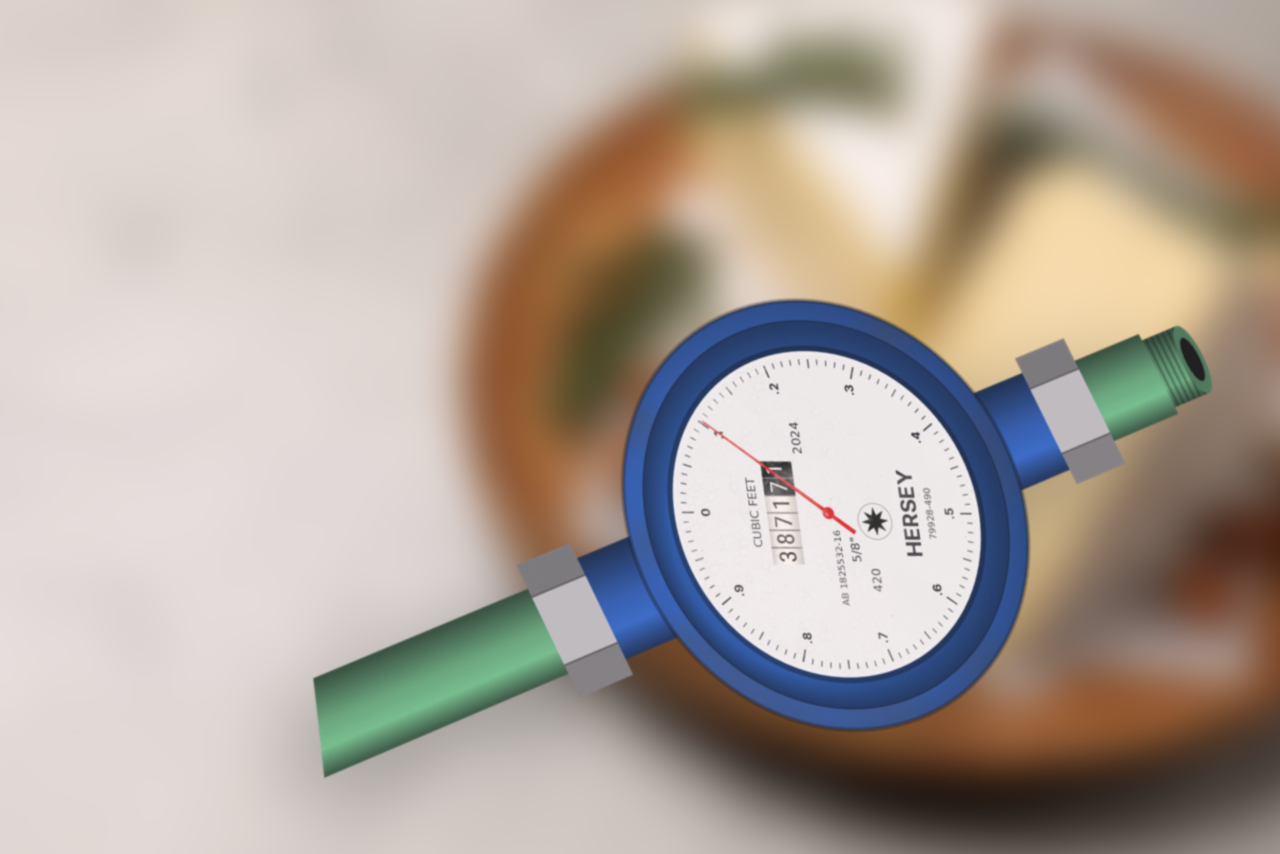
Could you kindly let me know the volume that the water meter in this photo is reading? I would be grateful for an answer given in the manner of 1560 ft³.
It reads 387171.10 ft³
